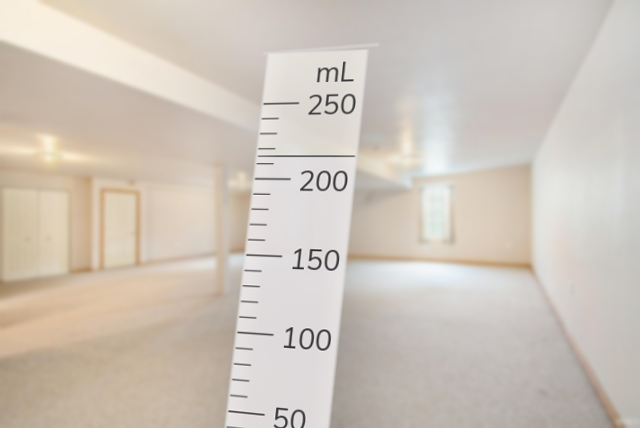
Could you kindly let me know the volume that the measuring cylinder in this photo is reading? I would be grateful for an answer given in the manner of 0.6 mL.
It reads 215 mL
